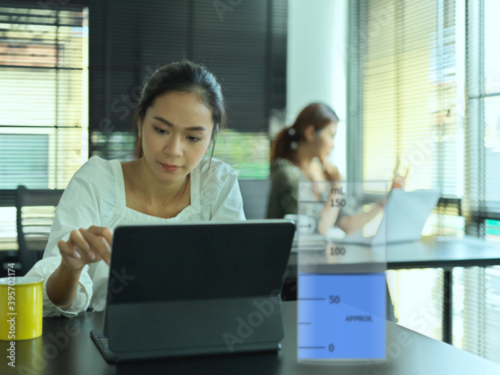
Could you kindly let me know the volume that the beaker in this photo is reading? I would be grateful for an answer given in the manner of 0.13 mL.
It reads 75 mL
